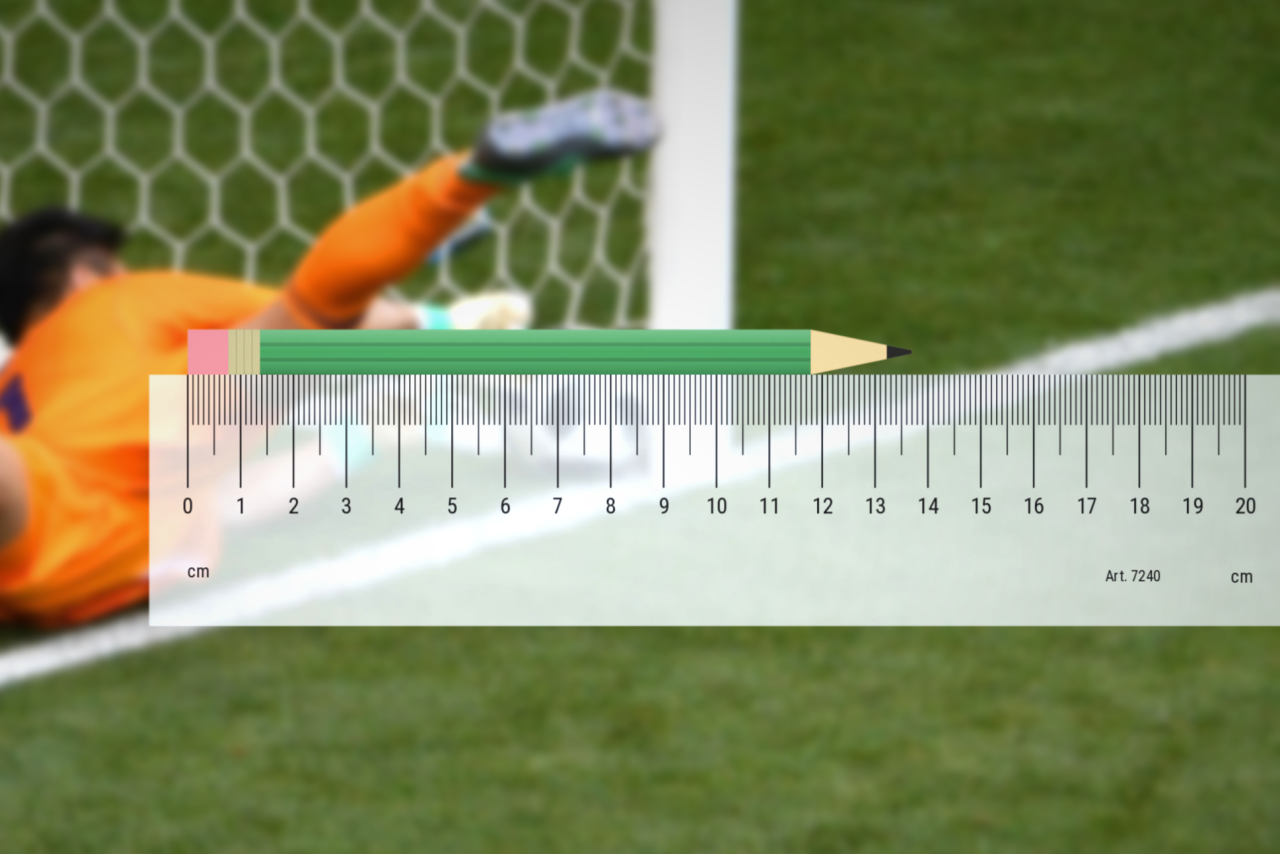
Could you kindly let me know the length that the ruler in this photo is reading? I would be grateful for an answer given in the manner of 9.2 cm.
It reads 13.7 cm
